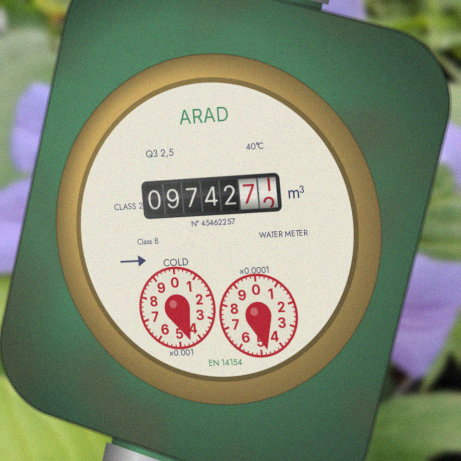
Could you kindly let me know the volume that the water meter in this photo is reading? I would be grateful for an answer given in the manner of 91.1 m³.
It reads 9742.7144 m³
